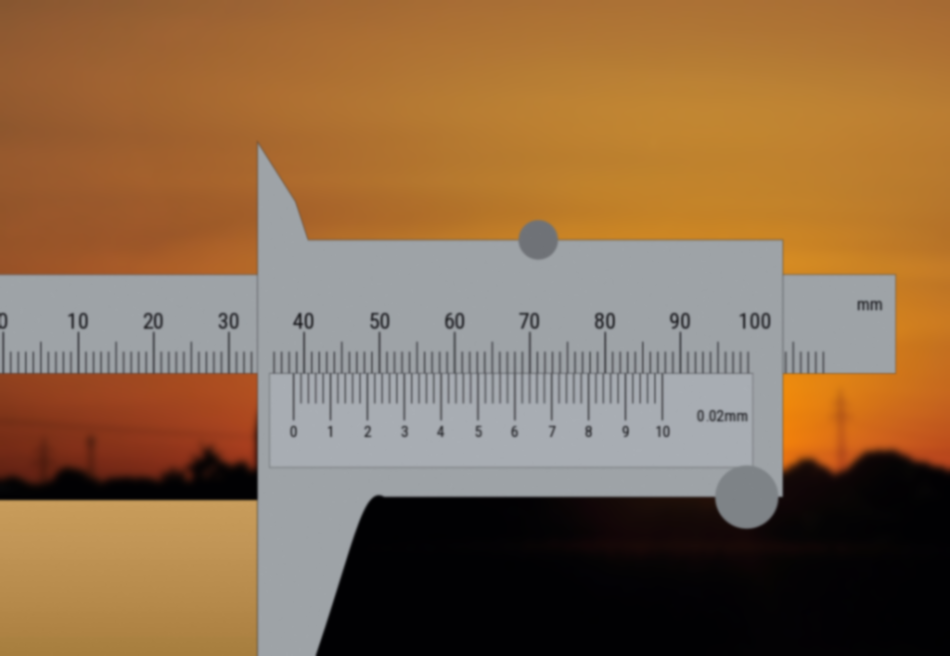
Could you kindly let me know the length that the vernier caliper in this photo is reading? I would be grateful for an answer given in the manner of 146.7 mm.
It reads 38.6 mm
